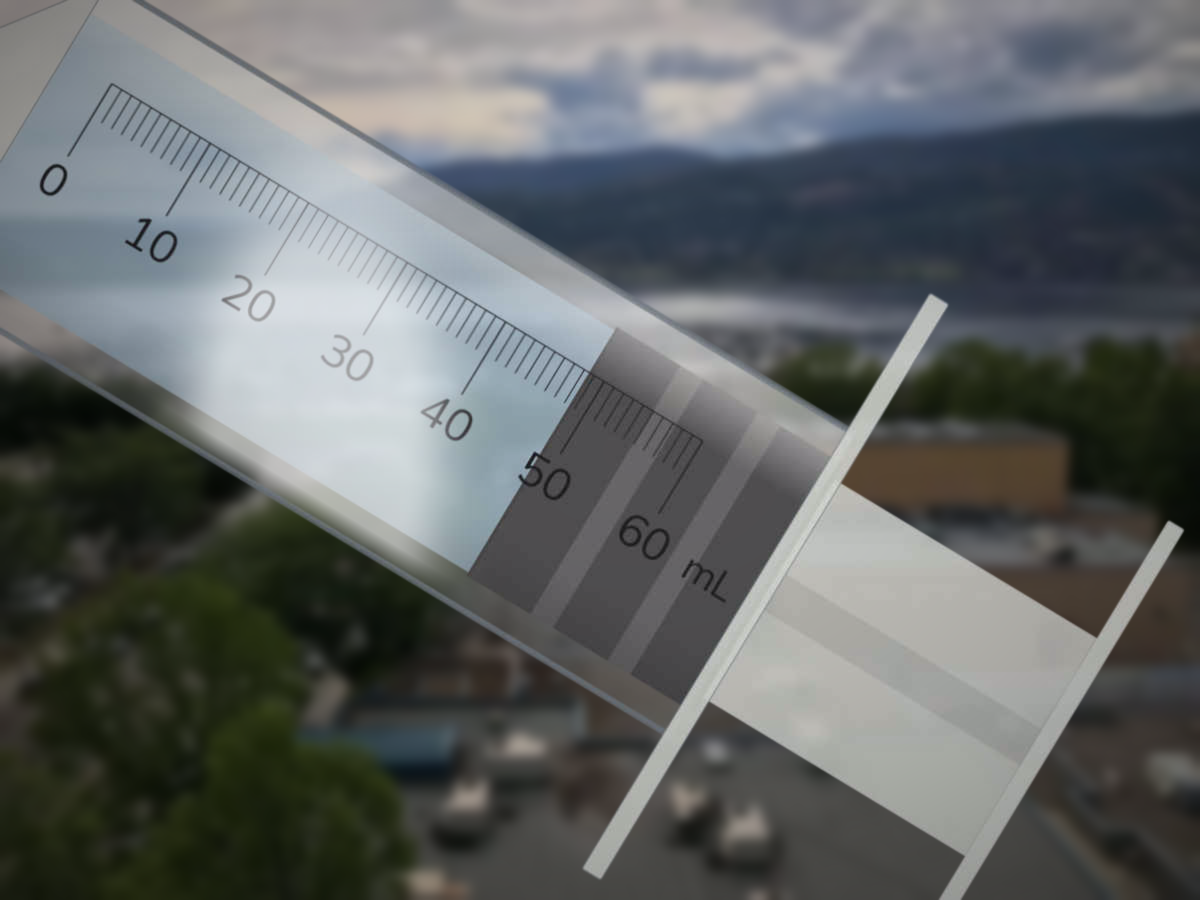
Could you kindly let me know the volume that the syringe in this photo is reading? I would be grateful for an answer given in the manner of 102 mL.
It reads 48.5 mL
